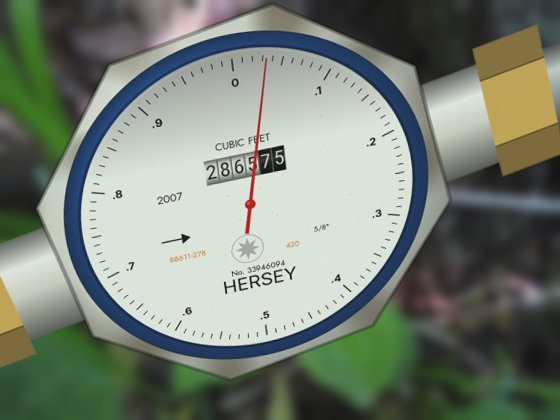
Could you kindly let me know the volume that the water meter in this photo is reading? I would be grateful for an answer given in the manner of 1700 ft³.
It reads 286575.03 ft³
